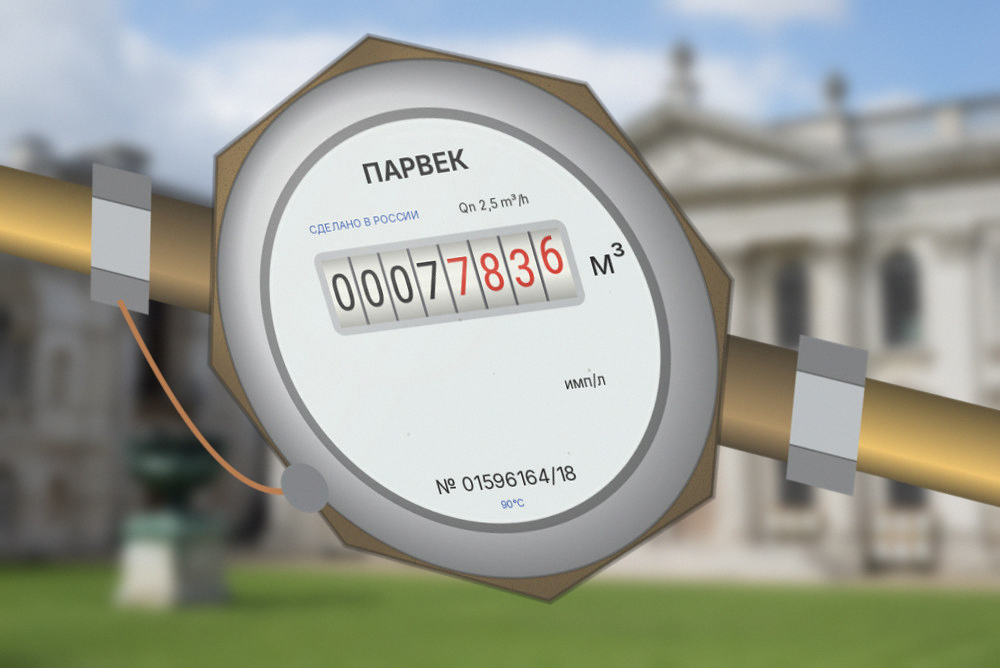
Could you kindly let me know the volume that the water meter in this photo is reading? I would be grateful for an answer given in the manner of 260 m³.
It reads 7.7836 m³
